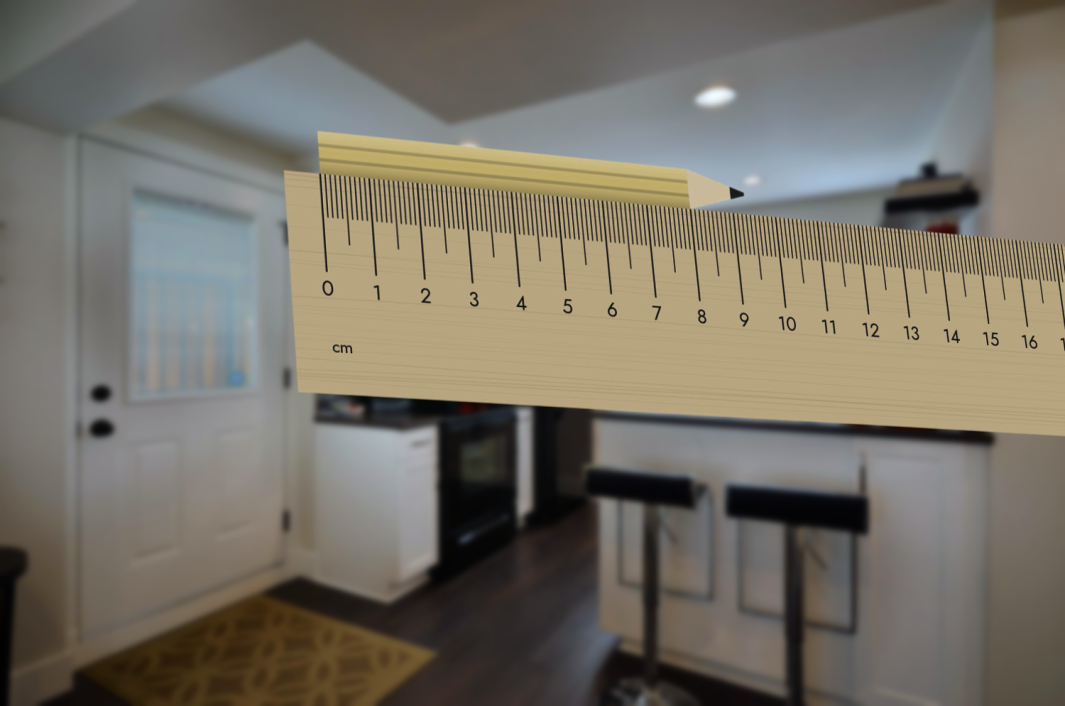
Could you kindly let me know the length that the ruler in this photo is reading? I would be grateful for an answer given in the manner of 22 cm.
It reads 9.3 cm
